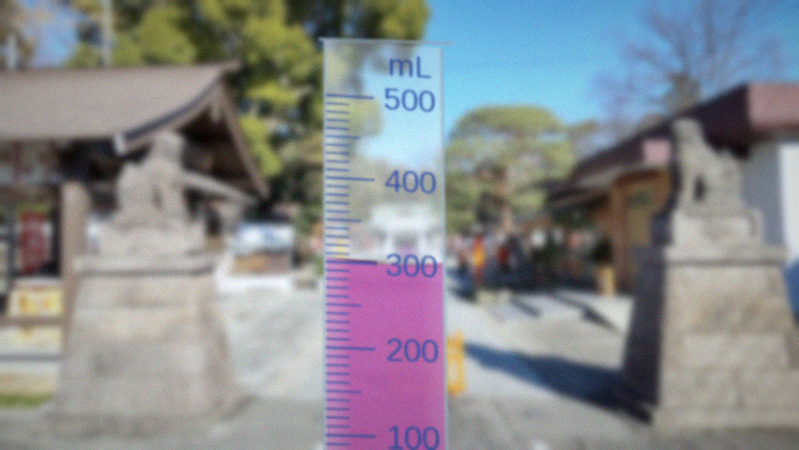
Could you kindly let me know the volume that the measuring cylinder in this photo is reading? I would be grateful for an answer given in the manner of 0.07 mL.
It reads 300 mL
